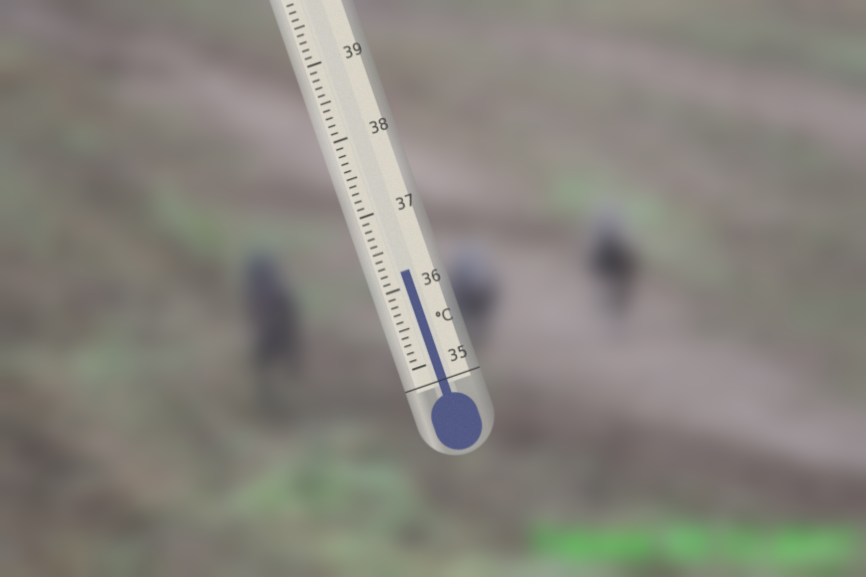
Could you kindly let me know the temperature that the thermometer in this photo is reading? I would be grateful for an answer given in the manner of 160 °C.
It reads 36.2 °C
